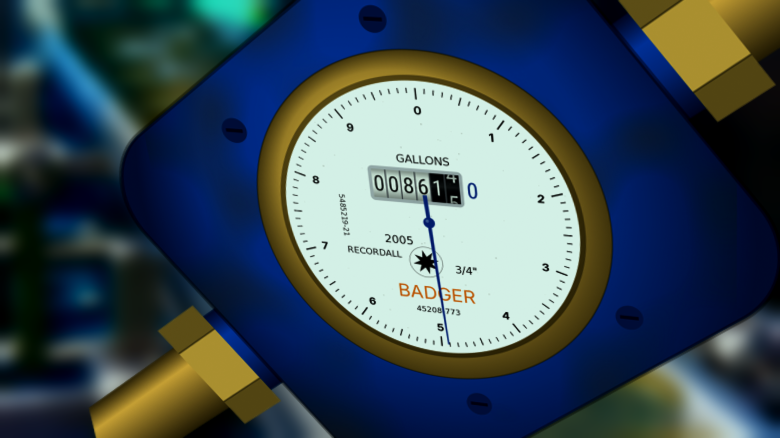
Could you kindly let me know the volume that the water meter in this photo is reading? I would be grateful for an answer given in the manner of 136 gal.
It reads 86144.9 gal
